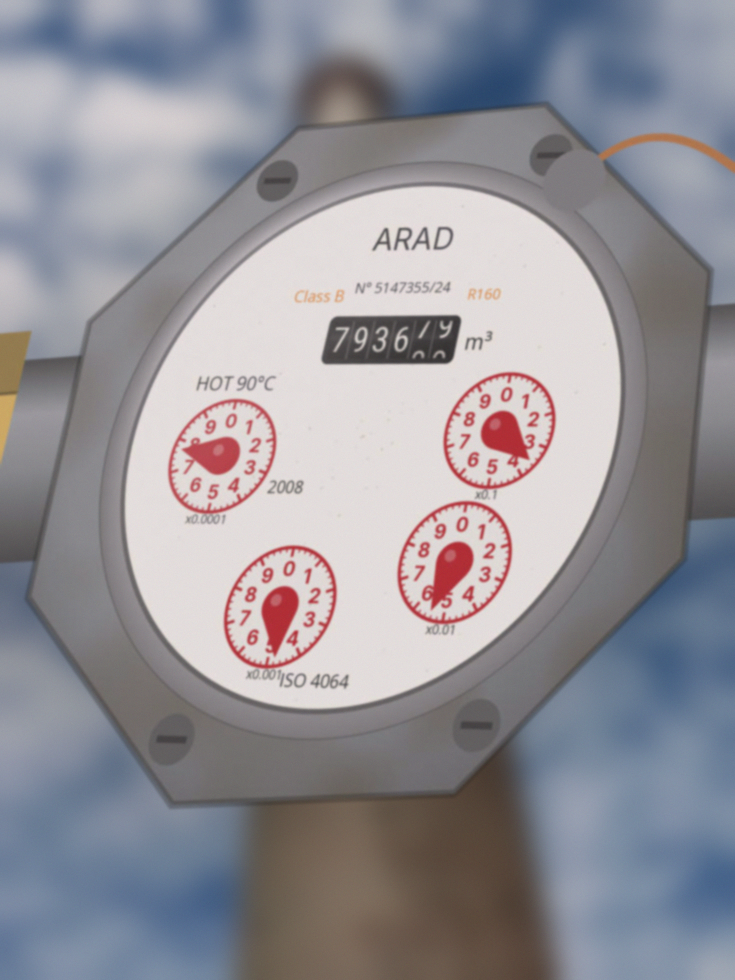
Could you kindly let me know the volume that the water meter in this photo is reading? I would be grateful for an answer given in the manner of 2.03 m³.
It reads 793679.3547 m³
